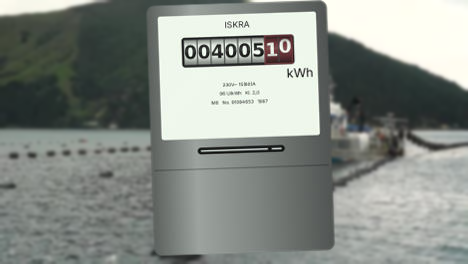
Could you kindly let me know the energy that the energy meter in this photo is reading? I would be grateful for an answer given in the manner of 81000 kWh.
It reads 4005.10 kWh
